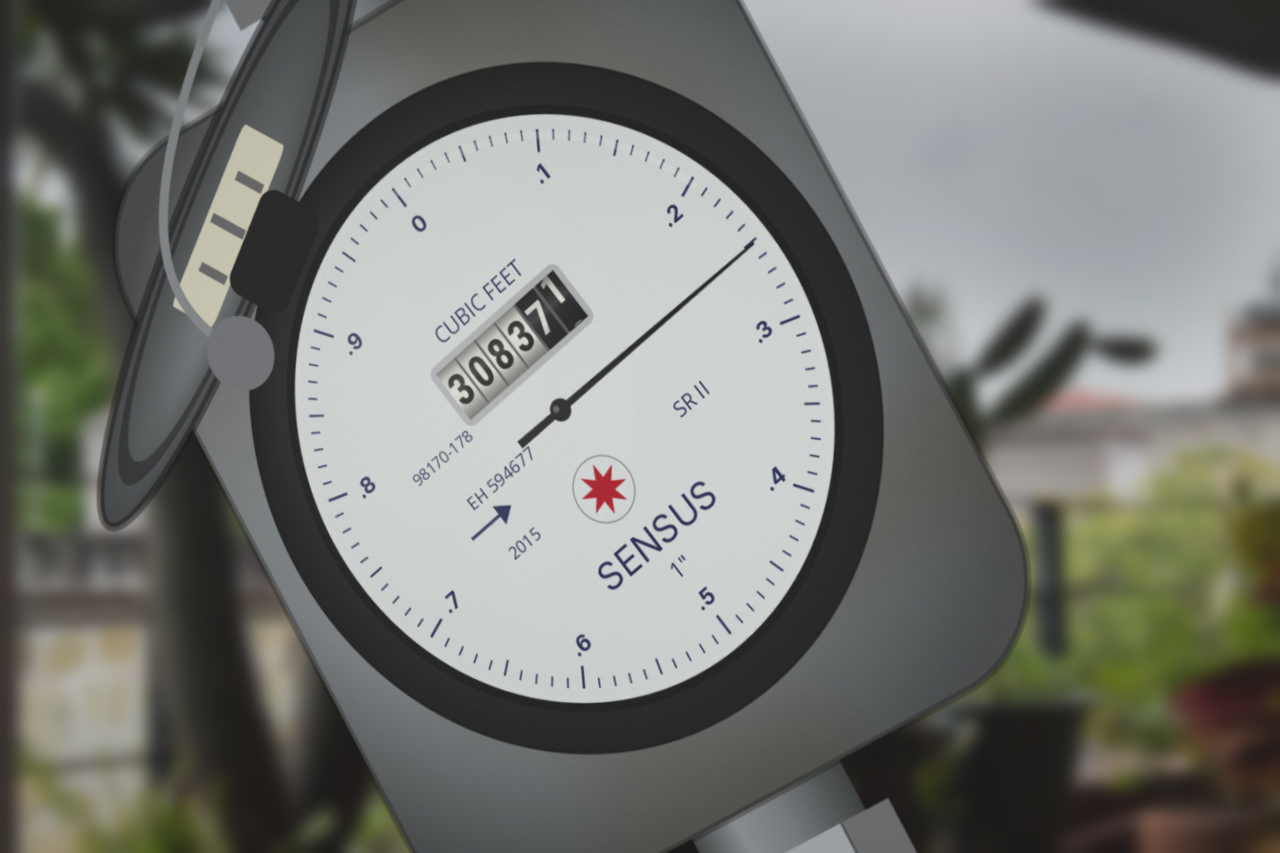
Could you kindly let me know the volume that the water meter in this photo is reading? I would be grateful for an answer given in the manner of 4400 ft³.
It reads 308371.25 ft³
